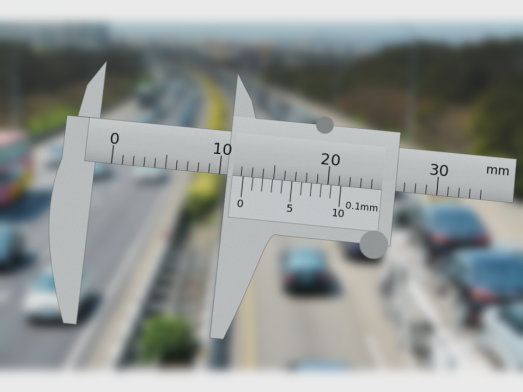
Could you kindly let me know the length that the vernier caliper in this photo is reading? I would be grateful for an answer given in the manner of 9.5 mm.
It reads 12.2 mm
